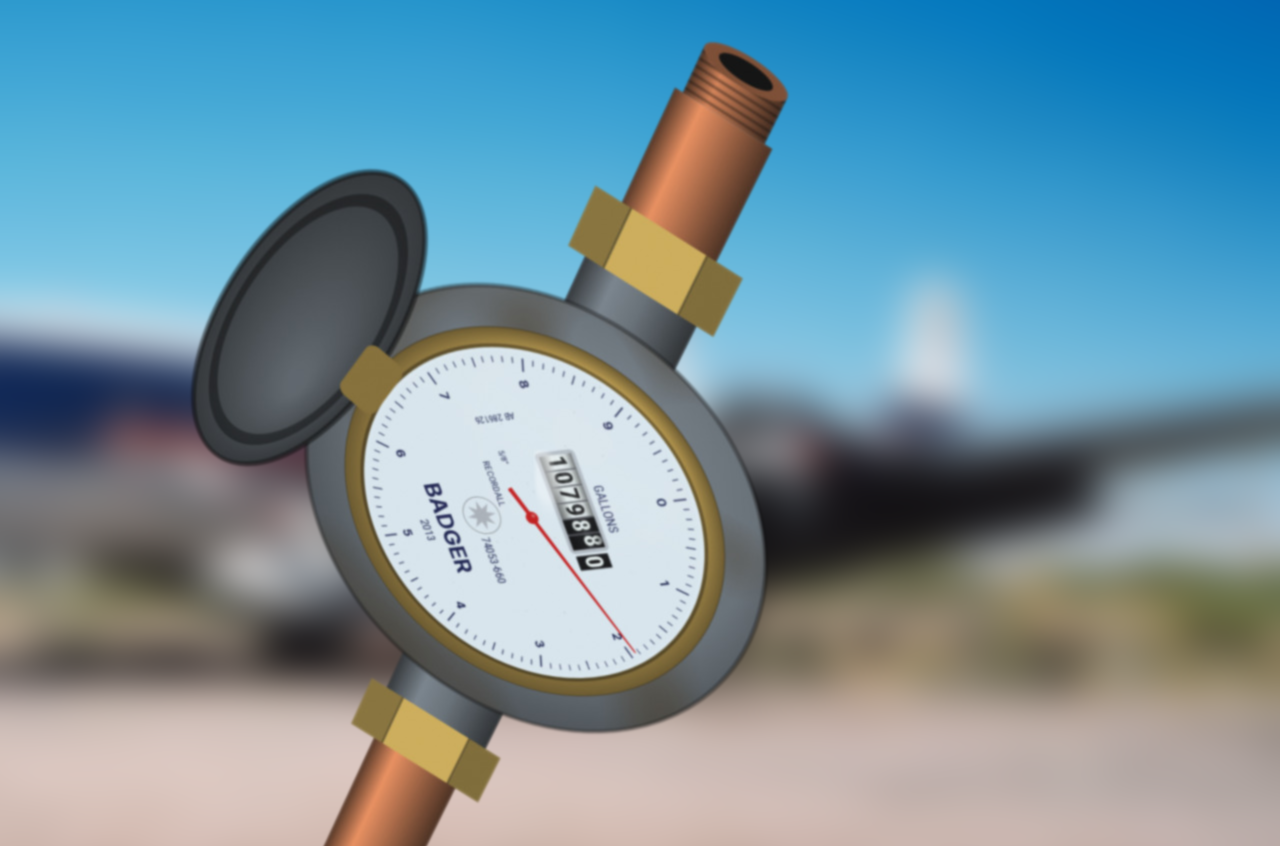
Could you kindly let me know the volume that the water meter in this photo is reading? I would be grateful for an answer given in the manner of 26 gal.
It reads 1079881.9 gal
